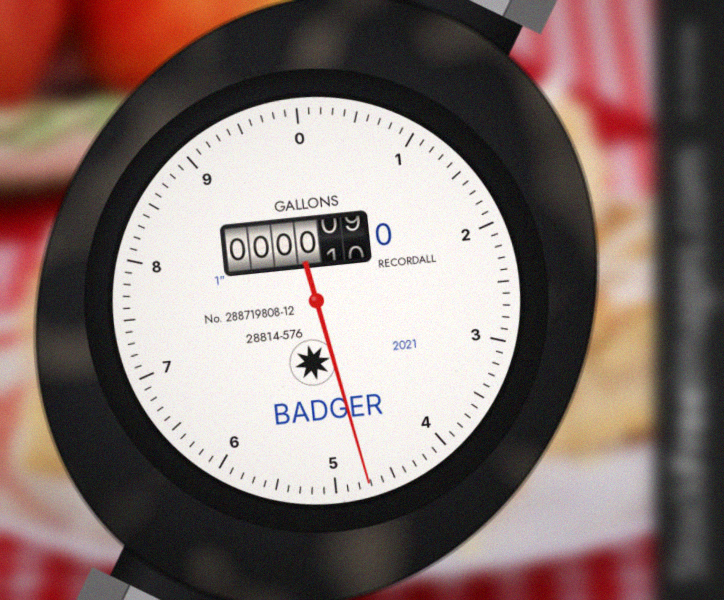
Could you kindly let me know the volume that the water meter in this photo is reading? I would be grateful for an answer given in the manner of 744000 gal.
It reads 94.7 gal
